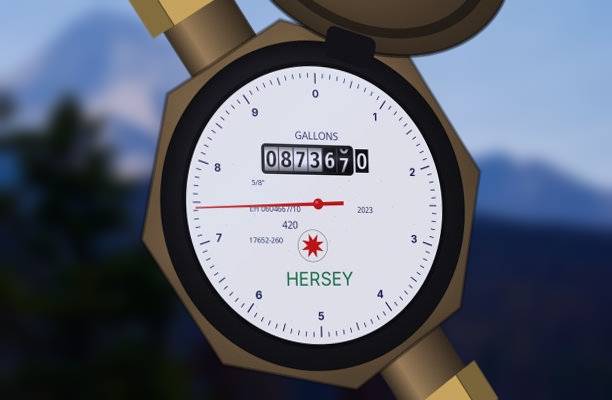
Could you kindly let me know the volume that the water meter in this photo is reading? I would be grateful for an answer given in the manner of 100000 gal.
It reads 873667.4 gal
